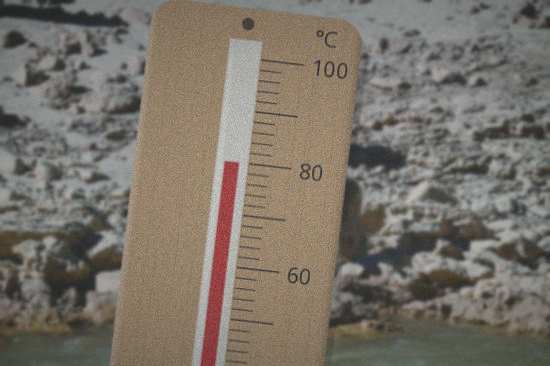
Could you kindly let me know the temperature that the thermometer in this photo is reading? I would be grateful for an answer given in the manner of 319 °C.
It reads 80 °C
